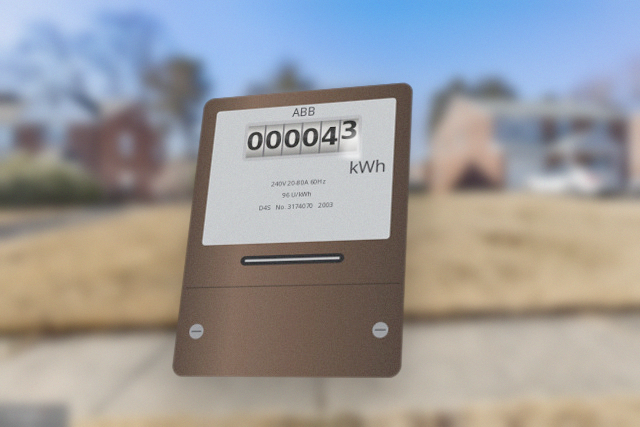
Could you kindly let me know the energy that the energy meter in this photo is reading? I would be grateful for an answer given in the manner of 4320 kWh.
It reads 43 kWh
